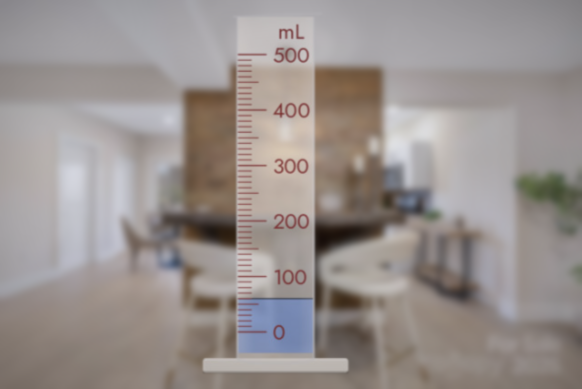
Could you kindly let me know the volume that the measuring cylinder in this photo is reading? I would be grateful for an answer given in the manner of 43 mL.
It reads 60 mL
